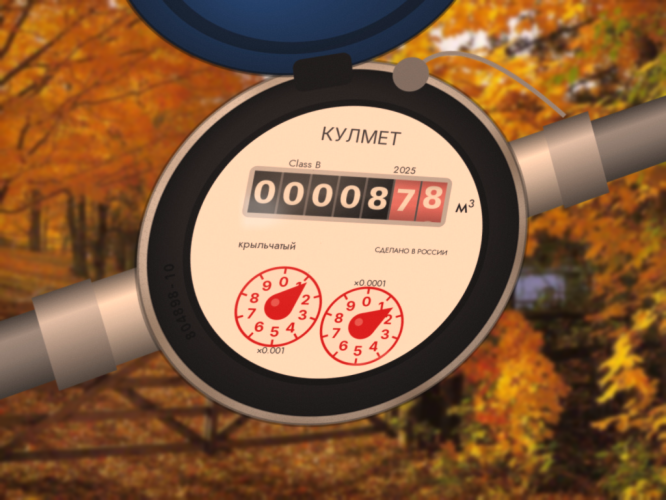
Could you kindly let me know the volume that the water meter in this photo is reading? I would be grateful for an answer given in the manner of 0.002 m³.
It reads 8.7811 m³
